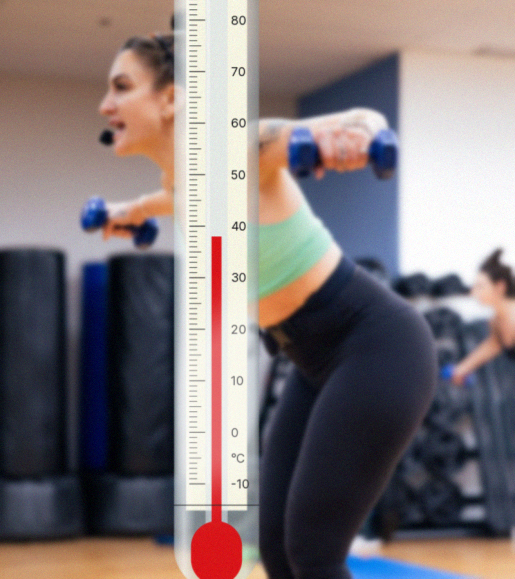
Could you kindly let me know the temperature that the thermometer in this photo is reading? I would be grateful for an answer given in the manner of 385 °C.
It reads 38 °C
